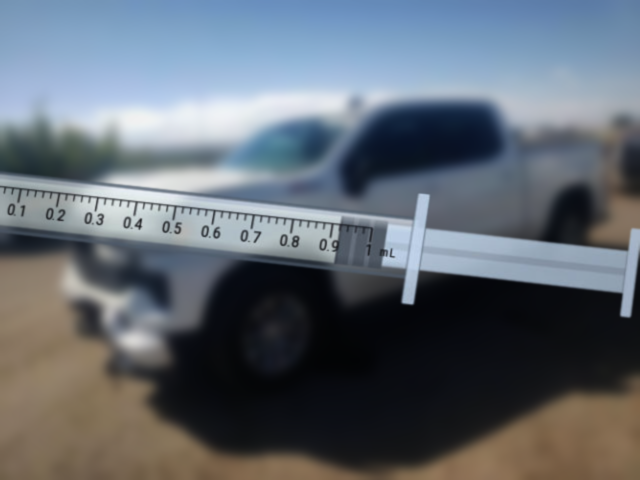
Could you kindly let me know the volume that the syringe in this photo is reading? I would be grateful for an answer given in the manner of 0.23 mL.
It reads 0.92 mL
